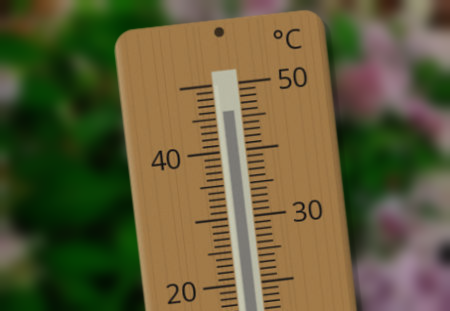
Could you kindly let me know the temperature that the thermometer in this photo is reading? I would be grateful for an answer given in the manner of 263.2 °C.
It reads 46 °C
